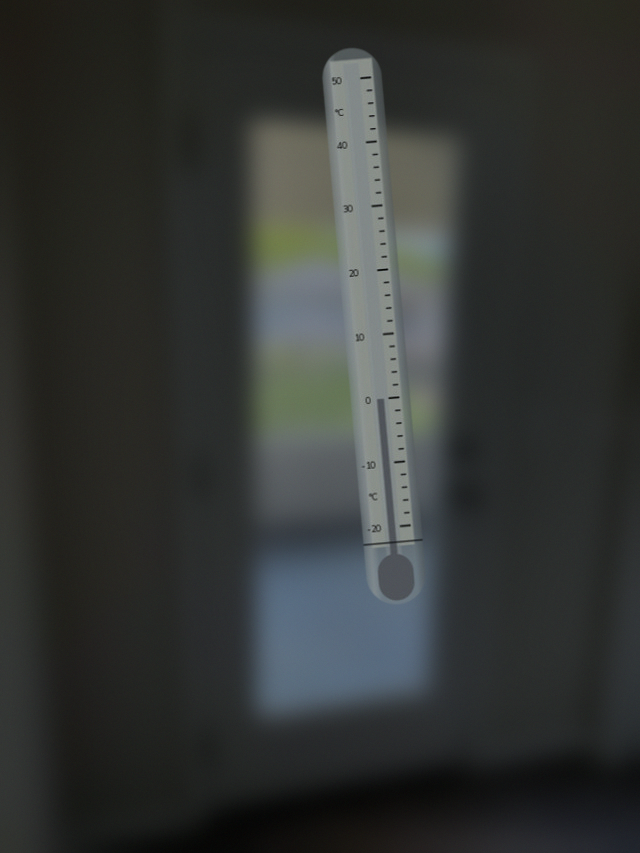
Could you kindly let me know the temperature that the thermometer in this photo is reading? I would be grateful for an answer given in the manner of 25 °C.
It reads 0 °C
